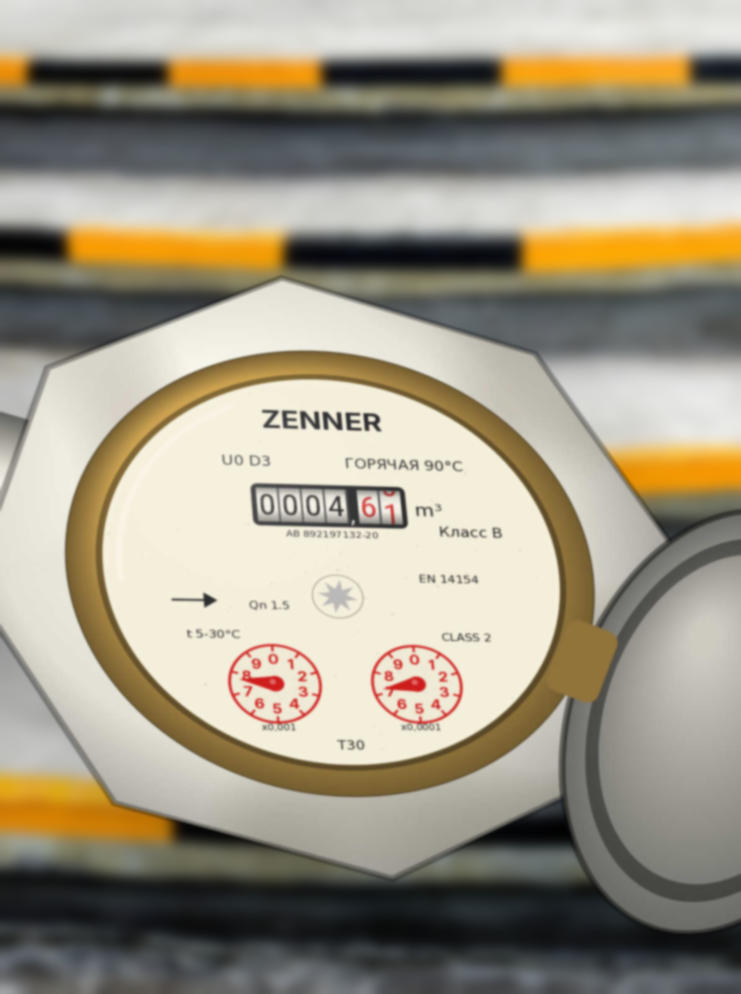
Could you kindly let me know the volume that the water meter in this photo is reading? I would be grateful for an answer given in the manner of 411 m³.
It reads 4.6077 m³
